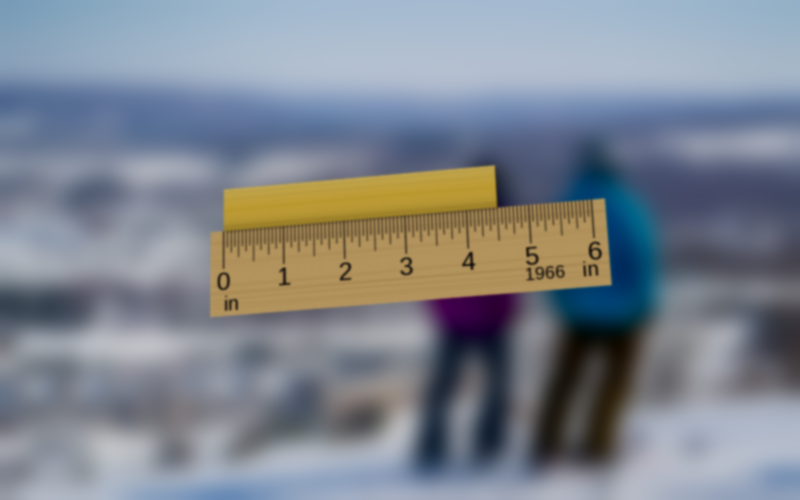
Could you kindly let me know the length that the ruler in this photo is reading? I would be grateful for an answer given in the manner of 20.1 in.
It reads 4.5 in
